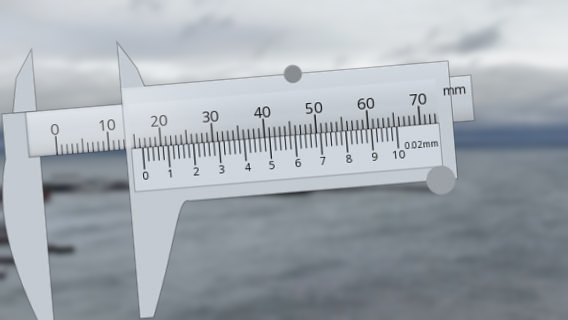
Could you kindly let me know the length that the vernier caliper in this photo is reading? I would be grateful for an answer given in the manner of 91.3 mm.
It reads 16.5 mm
